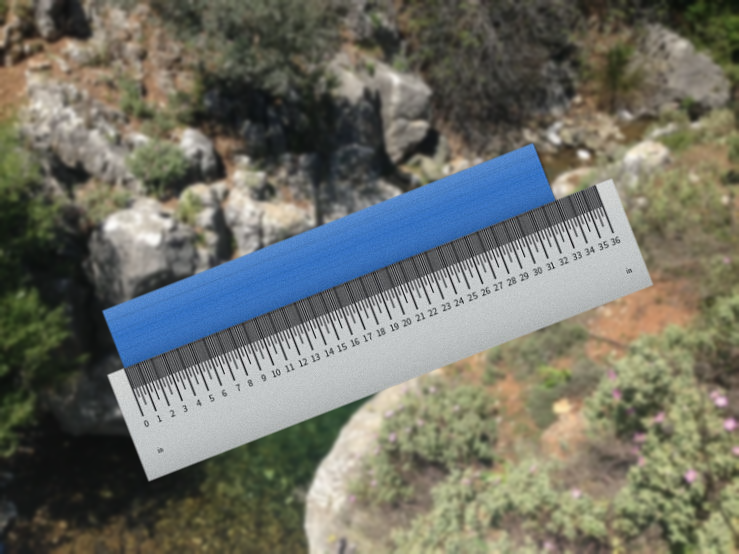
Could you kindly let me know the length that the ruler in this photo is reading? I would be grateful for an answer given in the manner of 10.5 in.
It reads 33 in
